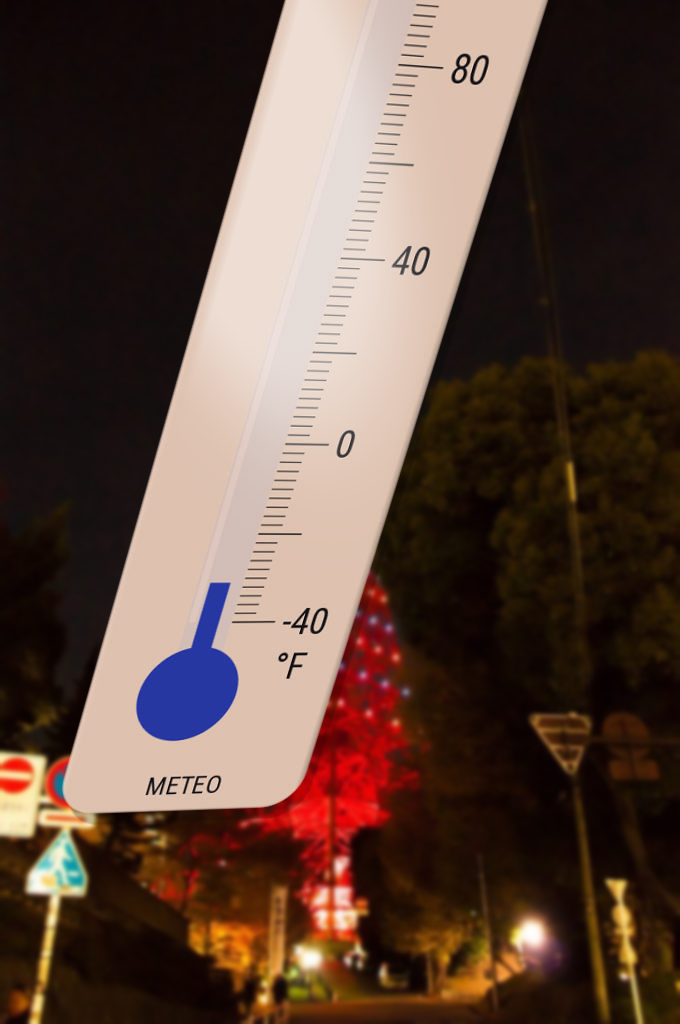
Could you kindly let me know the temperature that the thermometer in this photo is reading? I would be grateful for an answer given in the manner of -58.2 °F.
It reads -31 °F
